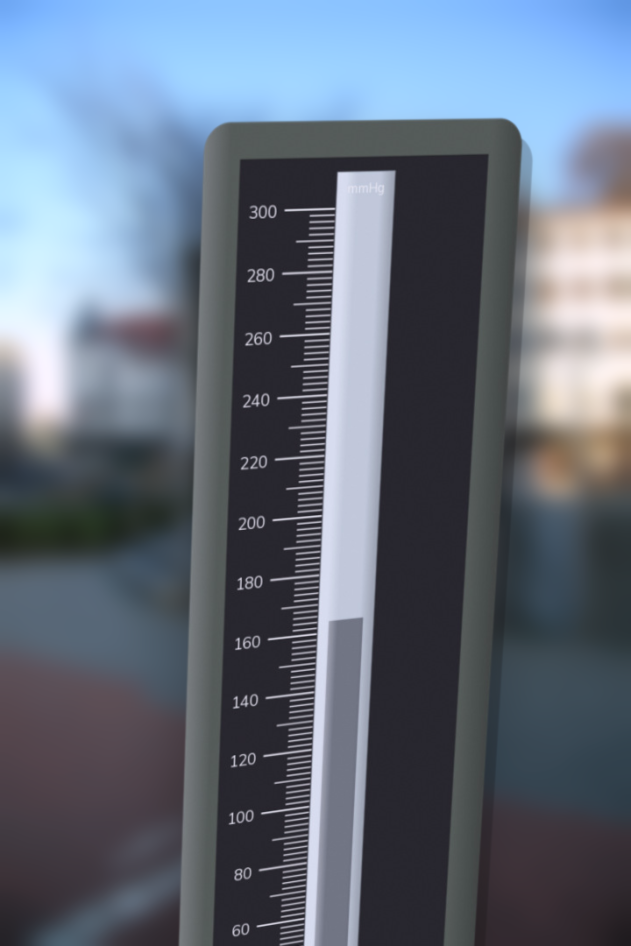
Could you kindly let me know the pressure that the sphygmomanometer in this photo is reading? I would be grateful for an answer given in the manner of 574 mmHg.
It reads 164 mmHg
